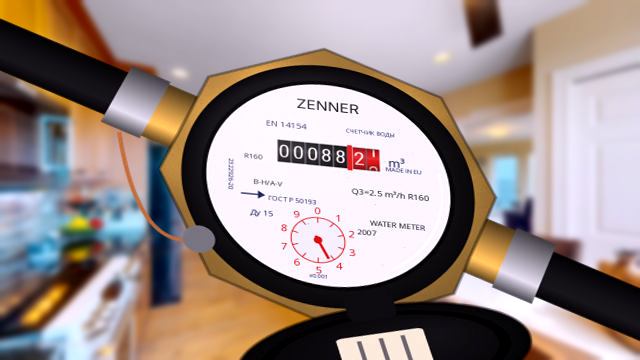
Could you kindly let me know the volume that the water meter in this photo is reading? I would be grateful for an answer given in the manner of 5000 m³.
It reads 88.214 m³
